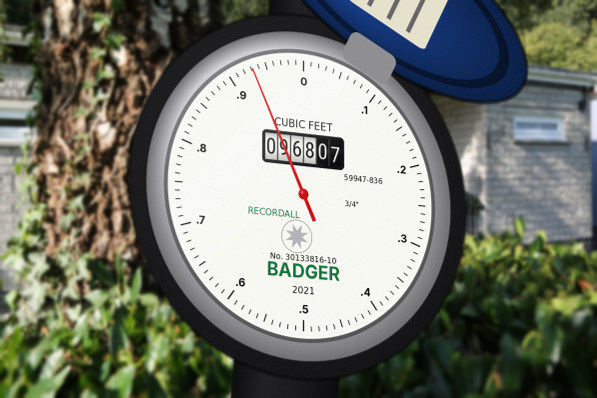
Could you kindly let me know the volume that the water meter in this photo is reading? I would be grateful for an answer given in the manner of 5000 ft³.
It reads 96806.93 ft³
